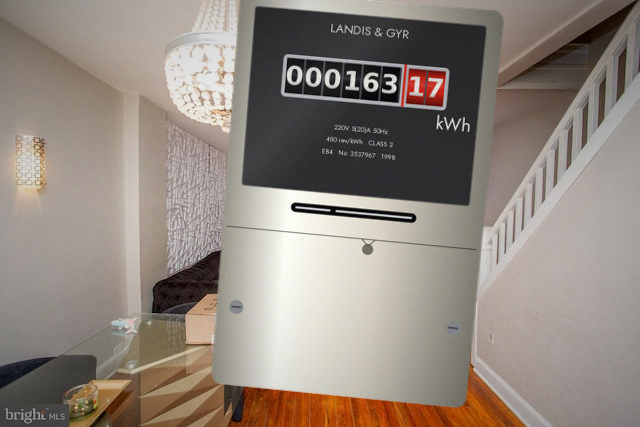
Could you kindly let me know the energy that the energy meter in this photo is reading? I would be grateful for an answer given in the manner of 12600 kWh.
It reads 163.17 kWh
